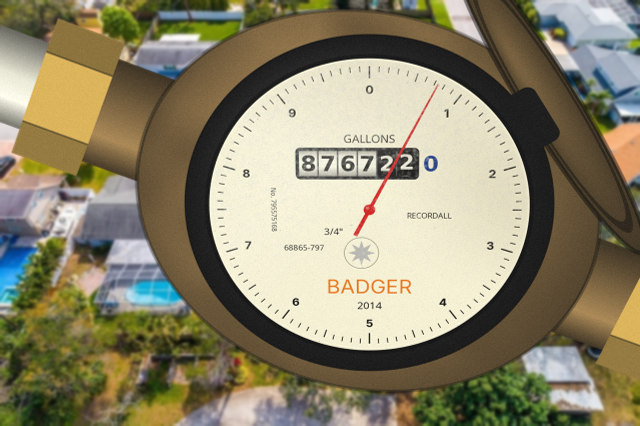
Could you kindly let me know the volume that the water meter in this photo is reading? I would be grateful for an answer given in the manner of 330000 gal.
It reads 8767220.7 gal
